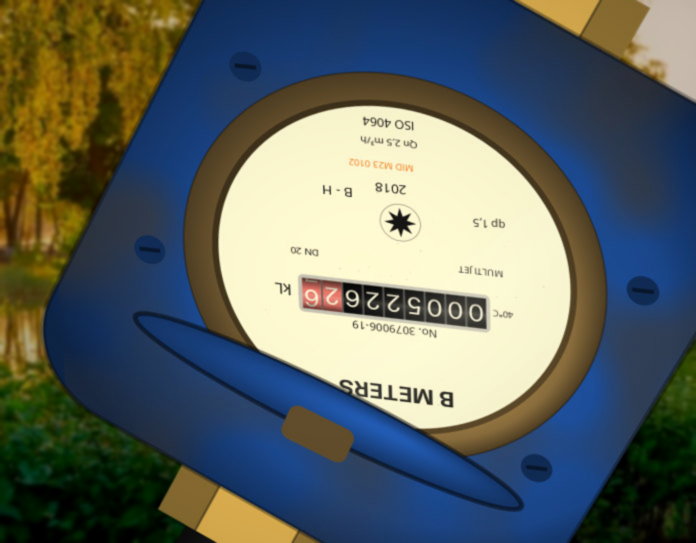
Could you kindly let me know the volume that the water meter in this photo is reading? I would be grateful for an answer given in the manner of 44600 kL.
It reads 5226.26 kL
